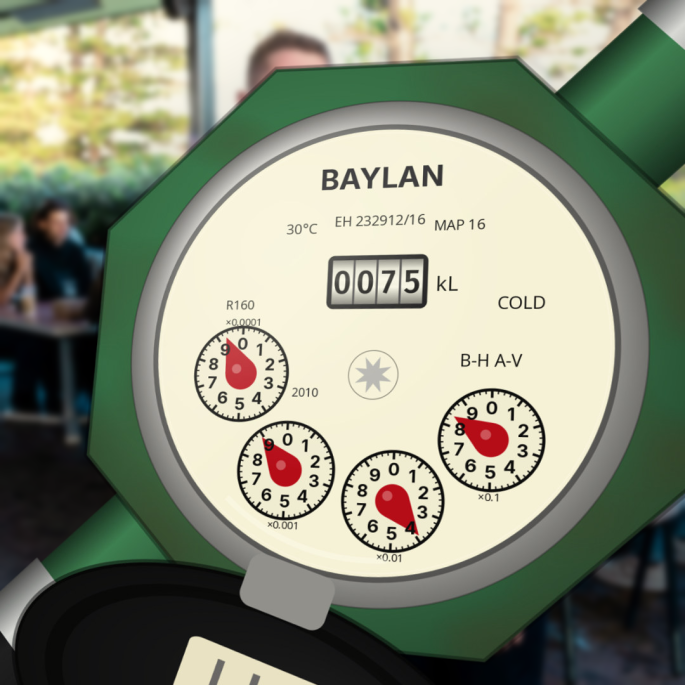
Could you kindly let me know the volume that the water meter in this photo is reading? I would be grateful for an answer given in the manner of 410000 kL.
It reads 75.8389 kL
